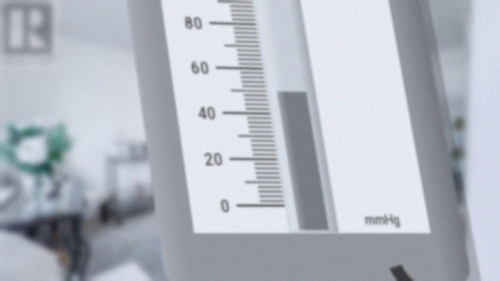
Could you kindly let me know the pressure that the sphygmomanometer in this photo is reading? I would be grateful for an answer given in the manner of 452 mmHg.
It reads 50 mmHg
